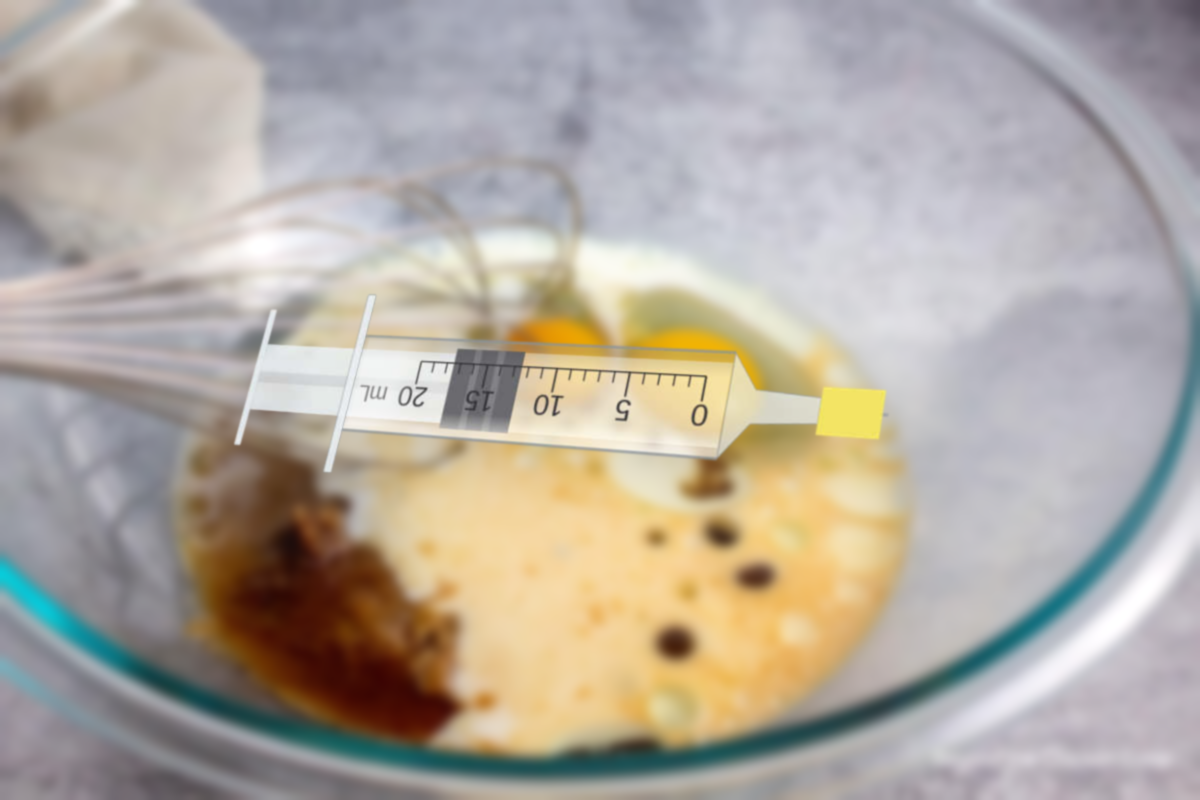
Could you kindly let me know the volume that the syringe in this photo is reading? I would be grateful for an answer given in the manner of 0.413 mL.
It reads 12.5 mL
